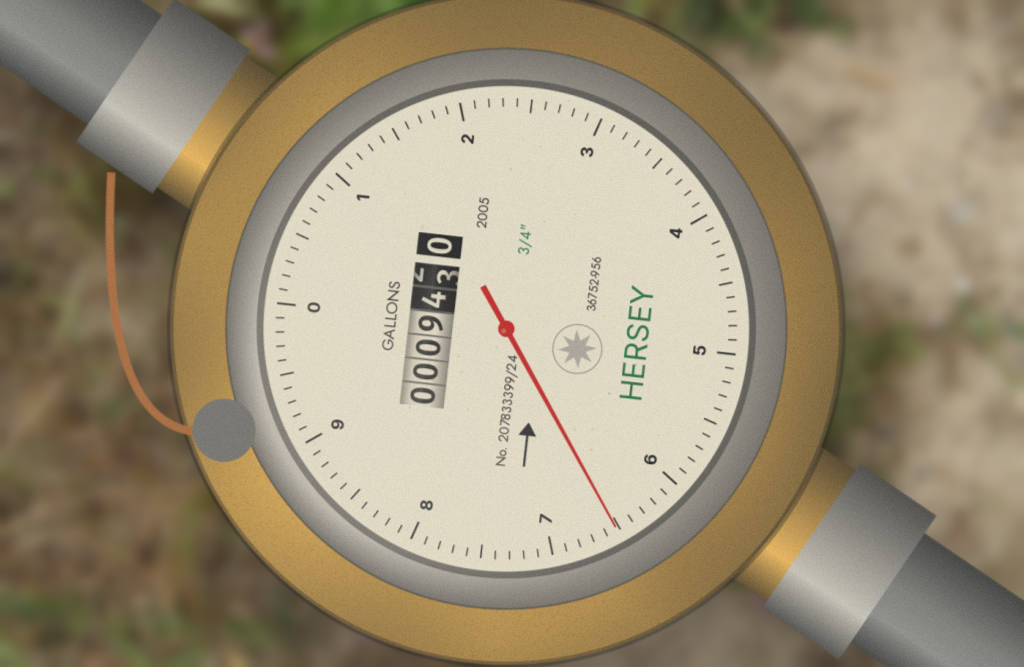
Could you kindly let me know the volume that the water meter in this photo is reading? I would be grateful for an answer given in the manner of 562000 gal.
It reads 9426.5 gal
